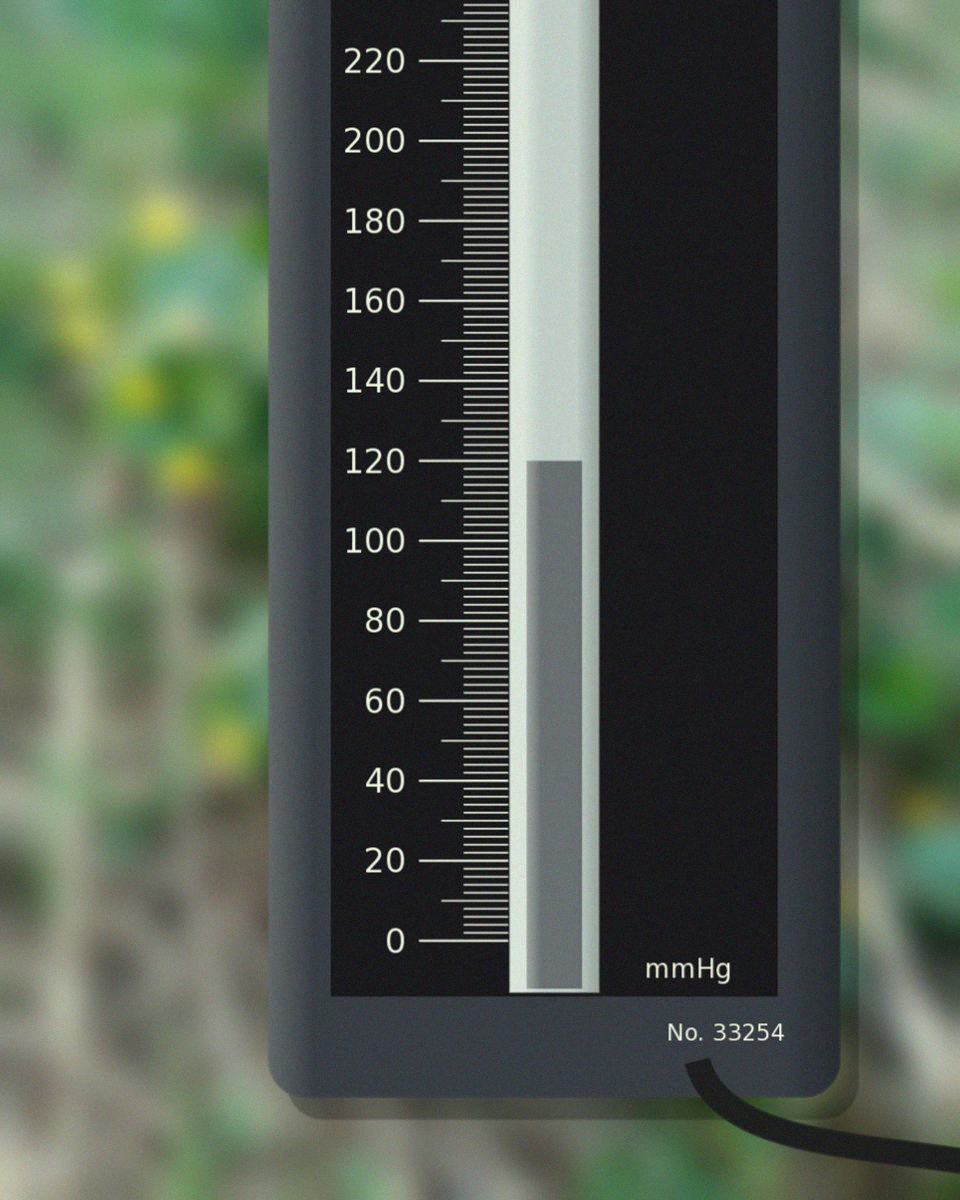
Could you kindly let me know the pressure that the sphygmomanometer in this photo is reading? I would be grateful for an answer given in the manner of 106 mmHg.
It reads 120 mmHg
